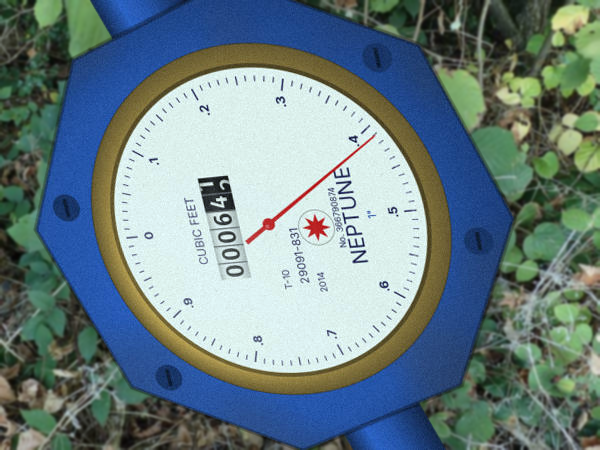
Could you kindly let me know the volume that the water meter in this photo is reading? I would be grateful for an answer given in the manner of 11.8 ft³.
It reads 641.41 ft³
